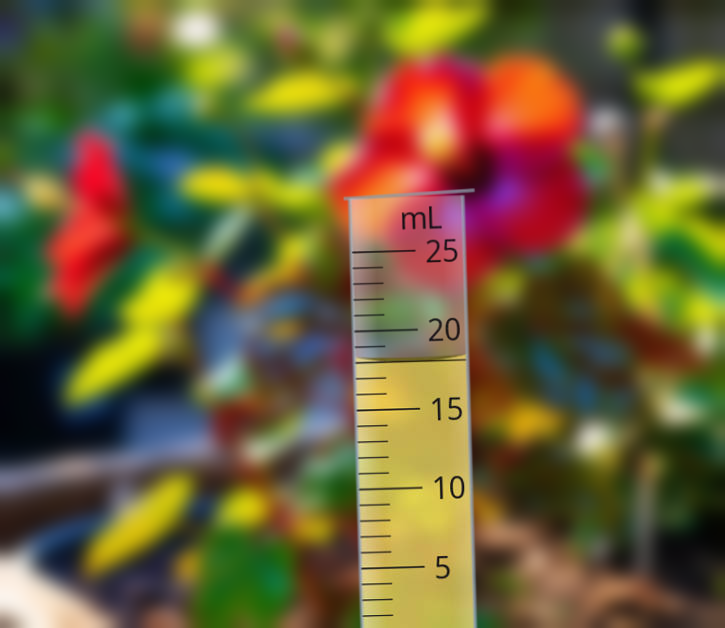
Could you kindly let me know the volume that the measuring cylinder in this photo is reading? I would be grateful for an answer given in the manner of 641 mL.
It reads 18 mL
